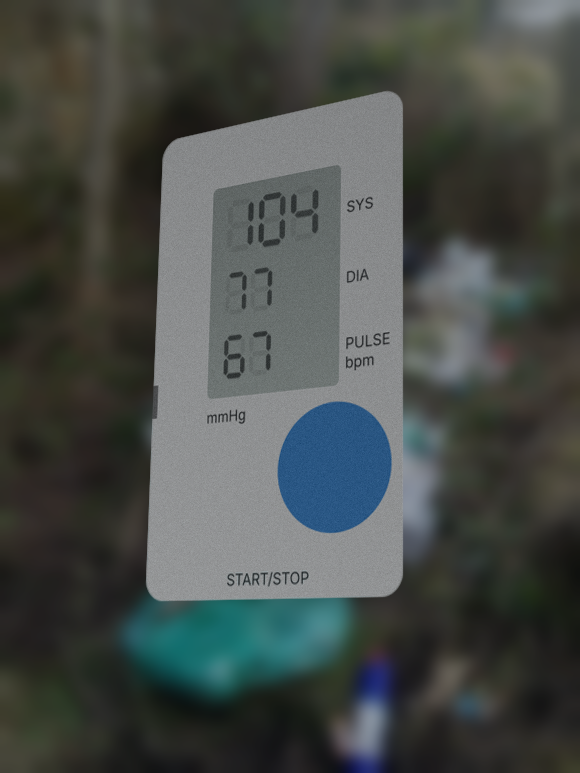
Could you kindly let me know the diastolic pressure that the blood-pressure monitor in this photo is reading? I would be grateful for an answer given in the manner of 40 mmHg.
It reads 77 mmHg
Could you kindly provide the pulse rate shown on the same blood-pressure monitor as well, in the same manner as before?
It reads 67 bpm
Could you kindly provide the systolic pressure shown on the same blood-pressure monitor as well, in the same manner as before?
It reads 104 mmHg
